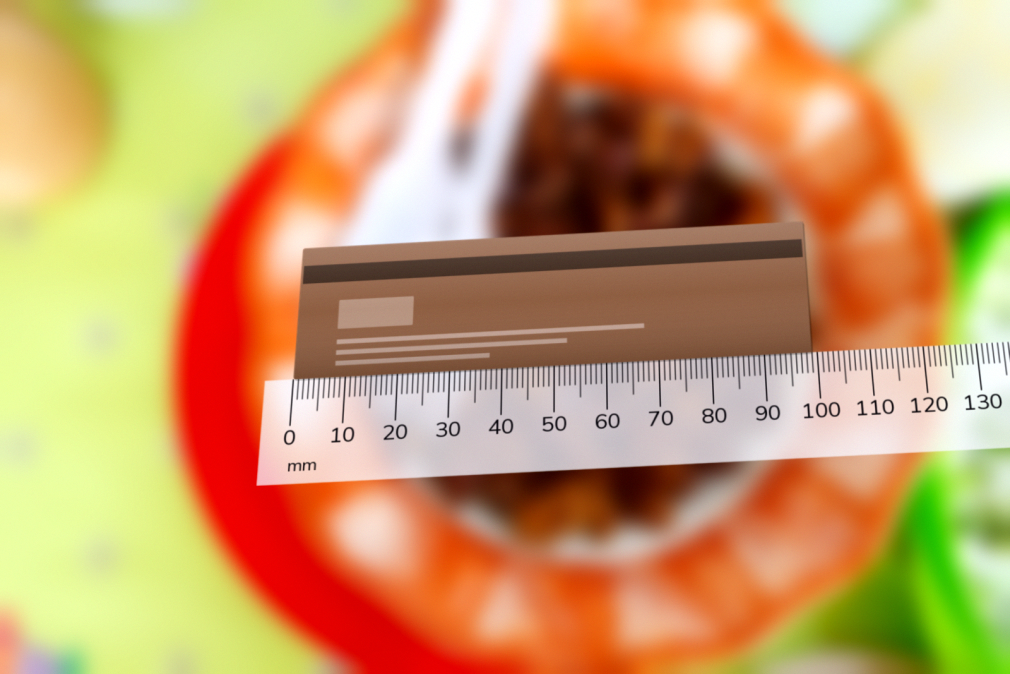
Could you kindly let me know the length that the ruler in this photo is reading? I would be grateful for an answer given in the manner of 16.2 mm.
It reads 99 mm
